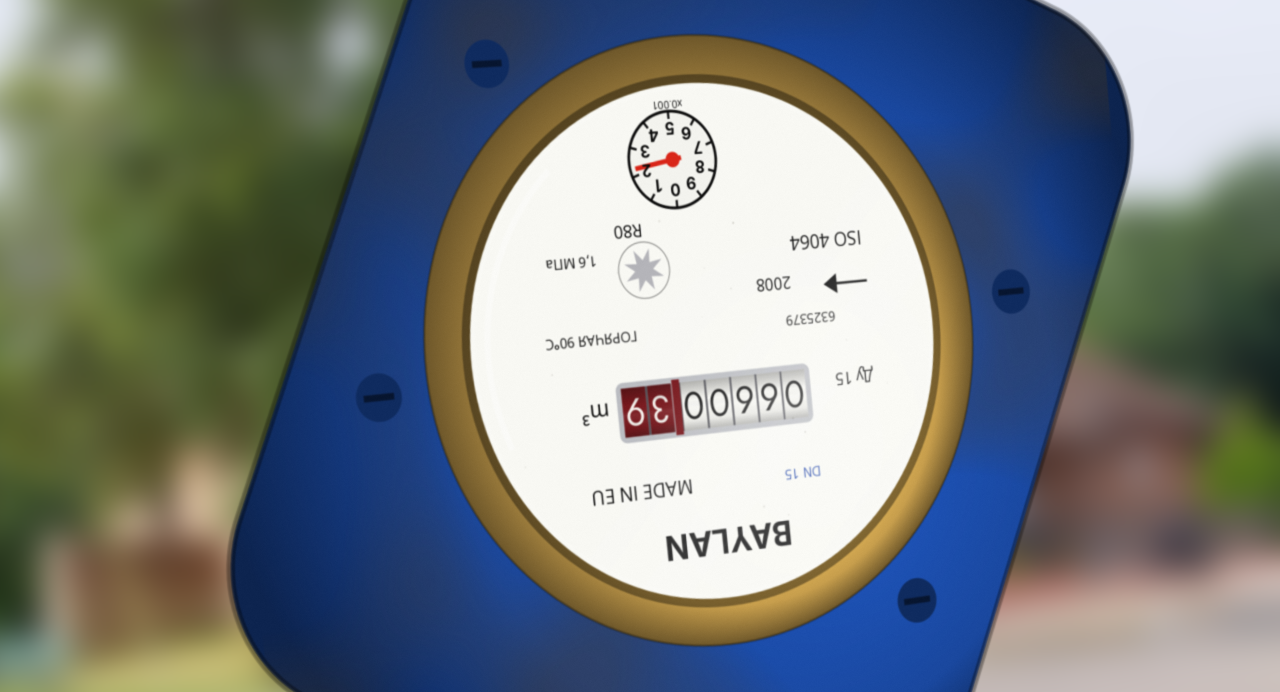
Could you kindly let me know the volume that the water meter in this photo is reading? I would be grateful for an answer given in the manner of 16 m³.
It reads 6600.392 m³
